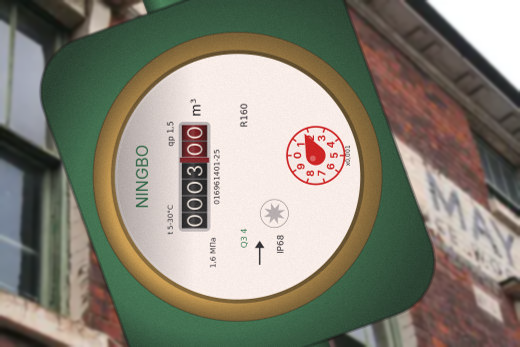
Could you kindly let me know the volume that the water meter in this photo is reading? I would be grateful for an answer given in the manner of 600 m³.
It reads 3.001 m³
